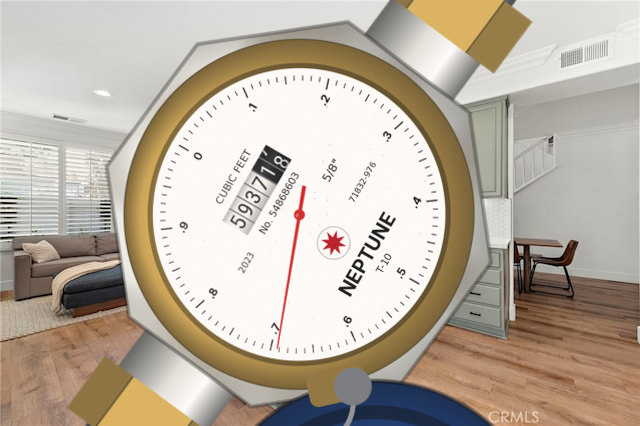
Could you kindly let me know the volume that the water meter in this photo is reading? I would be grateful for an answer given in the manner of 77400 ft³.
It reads 593717.69 ft³
